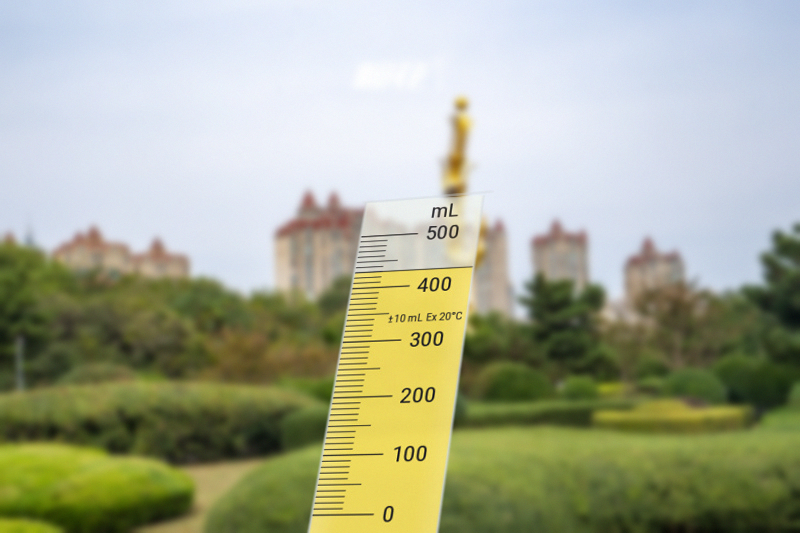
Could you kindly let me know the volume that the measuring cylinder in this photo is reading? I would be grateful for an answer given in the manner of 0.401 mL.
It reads 430 mL
